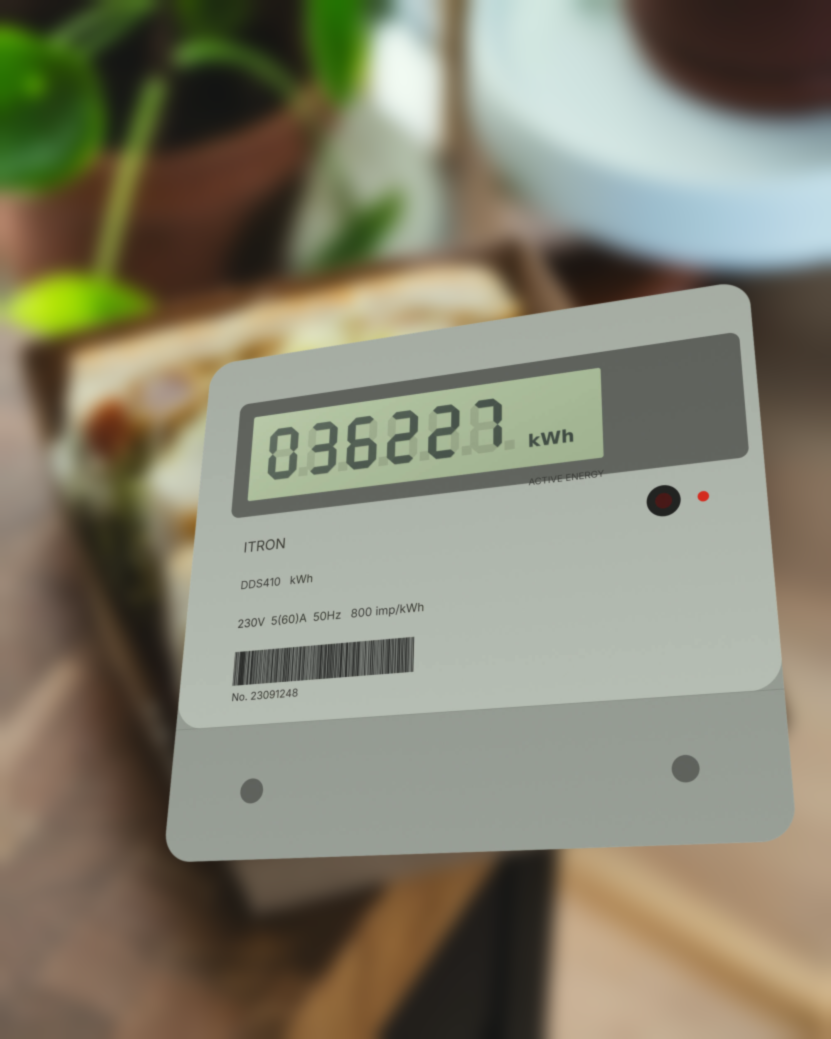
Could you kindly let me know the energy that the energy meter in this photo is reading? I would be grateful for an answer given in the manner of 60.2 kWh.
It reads 36227 kWh
